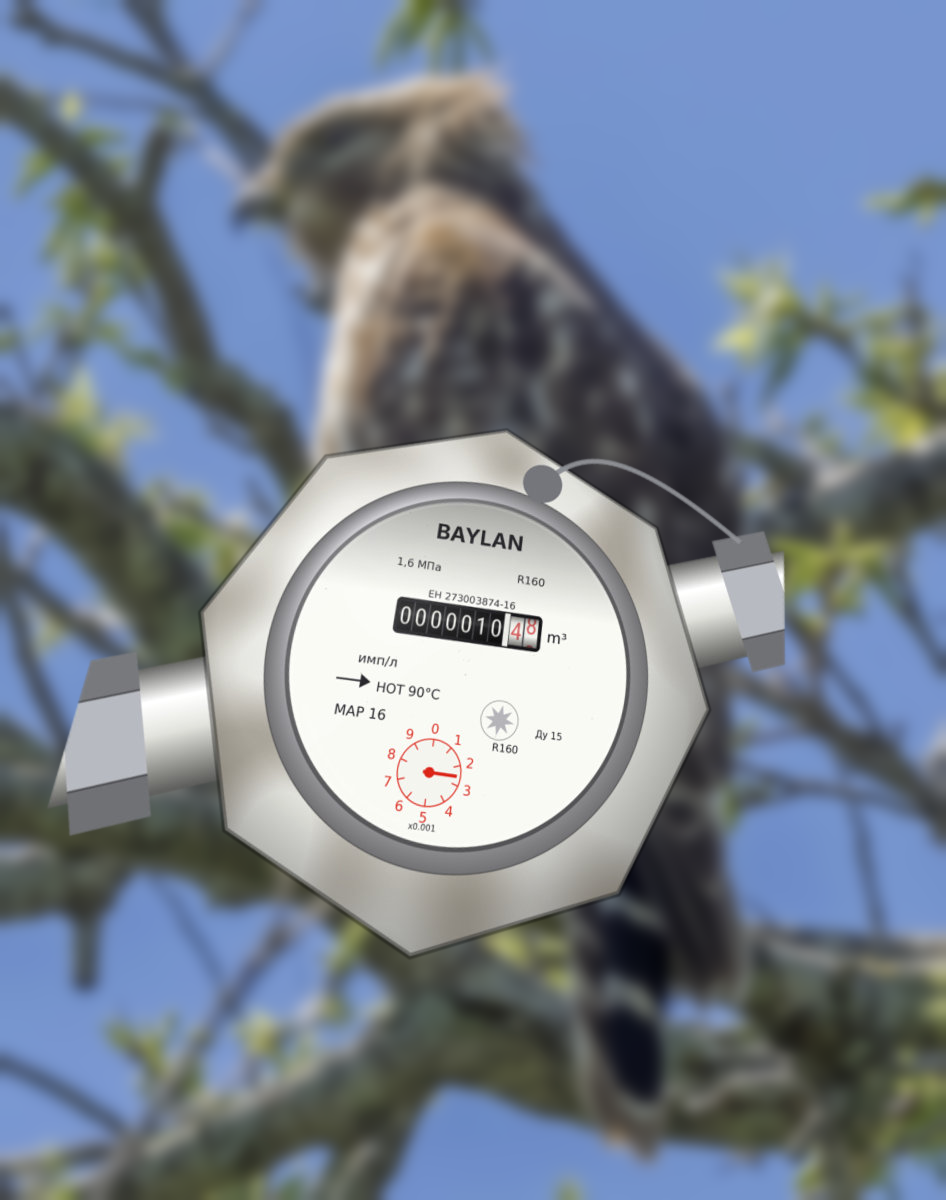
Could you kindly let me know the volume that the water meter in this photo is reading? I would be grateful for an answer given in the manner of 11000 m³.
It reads 10.482 m³
